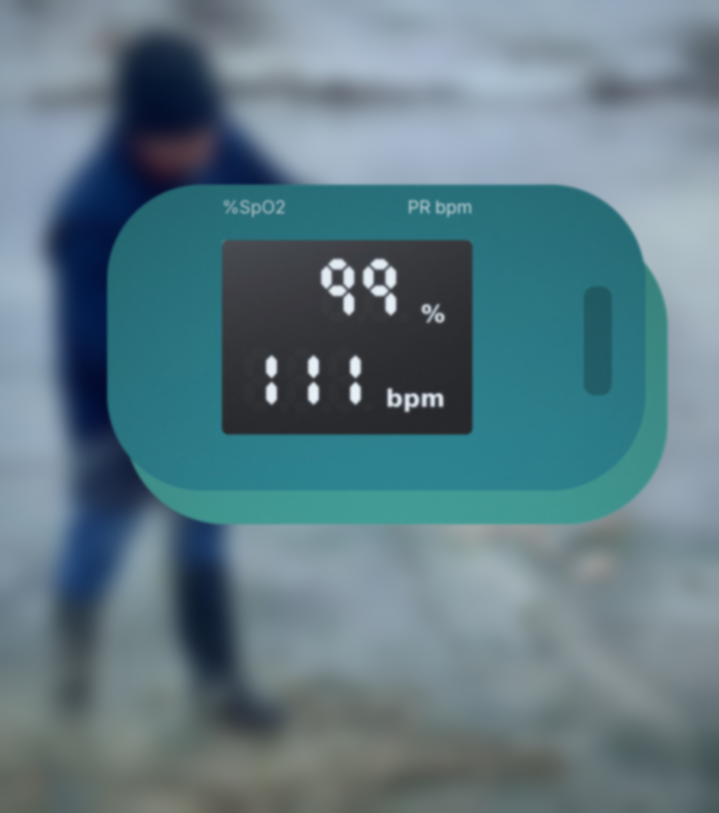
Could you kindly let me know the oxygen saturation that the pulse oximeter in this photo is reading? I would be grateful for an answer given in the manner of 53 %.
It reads 99 %
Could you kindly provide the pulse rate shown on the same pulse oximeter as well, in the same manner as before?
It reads 111 bpm
